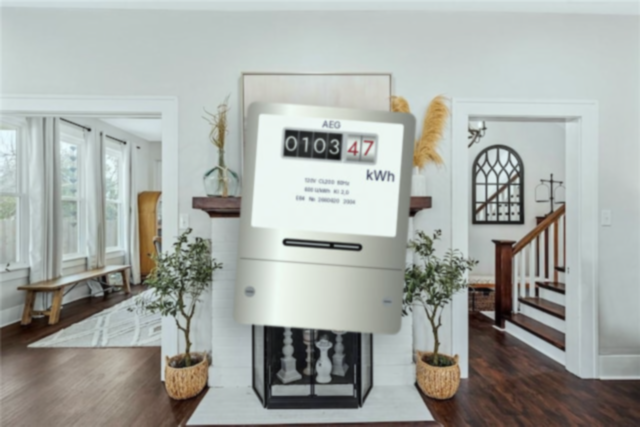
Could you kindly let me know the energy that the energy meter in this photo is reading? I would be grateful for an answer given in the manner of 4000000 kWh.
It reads 103.47 kWh
